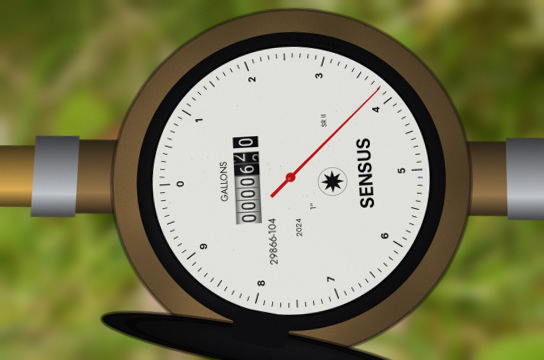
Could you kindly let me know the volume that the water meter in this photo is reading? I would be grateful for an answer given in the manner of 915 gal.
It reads 623.8 gal
